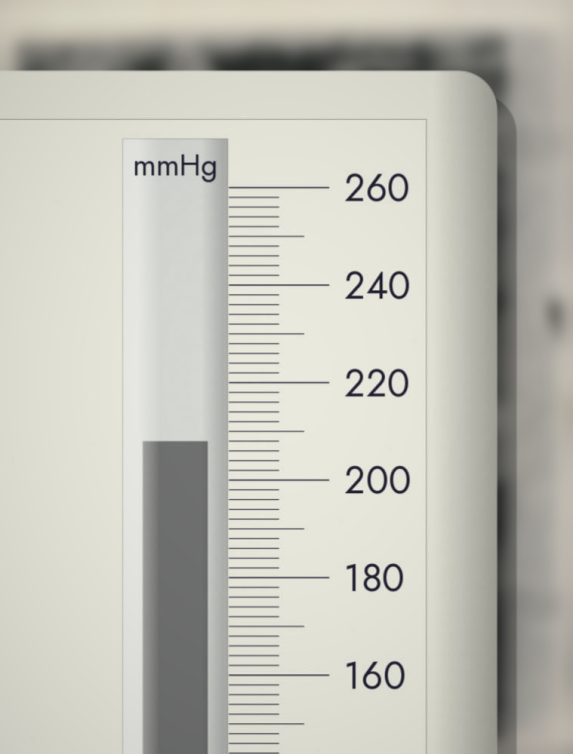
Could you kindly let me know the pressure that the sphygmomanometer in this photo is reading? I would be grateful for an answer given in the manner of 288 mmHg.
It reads 208 mmHg
